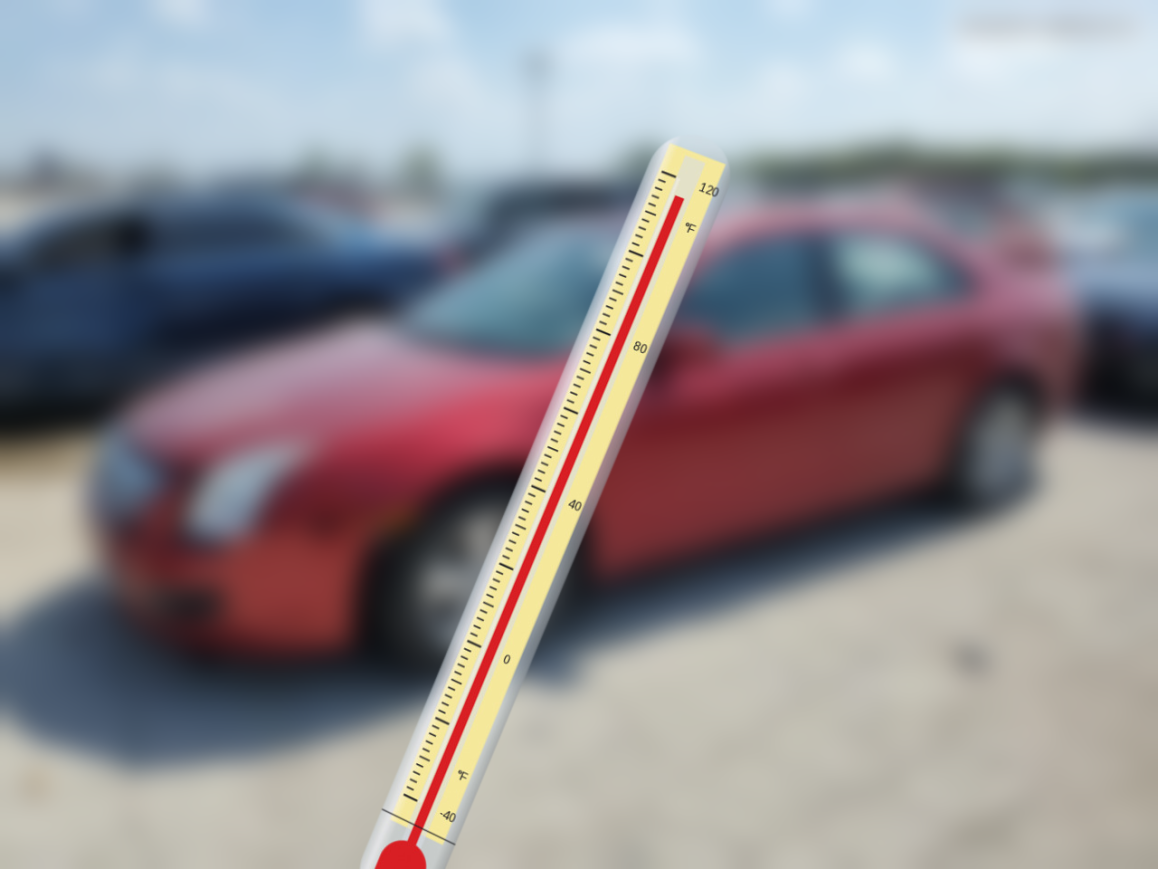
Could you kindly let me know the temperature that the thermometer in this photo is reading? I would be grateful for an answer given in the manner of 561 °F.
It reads 116 °F
